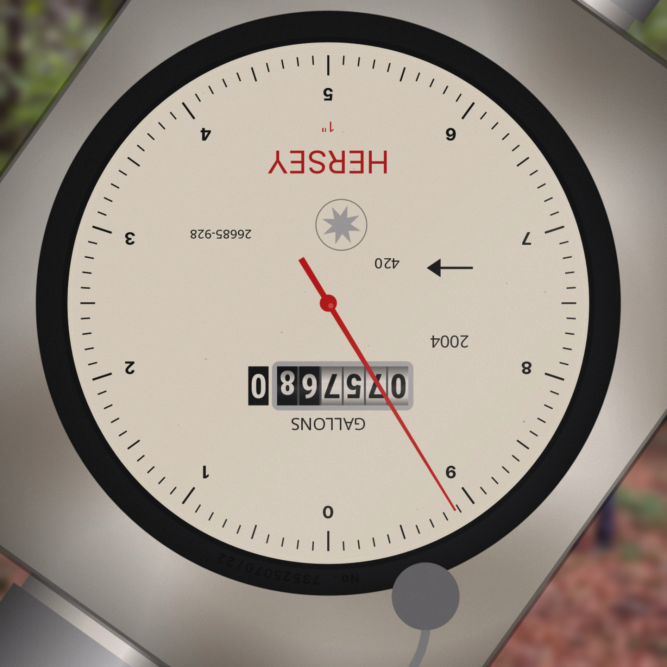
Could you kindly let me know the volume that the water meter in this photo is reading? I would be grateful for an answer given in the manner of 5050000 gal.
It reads 757679.1 gal
